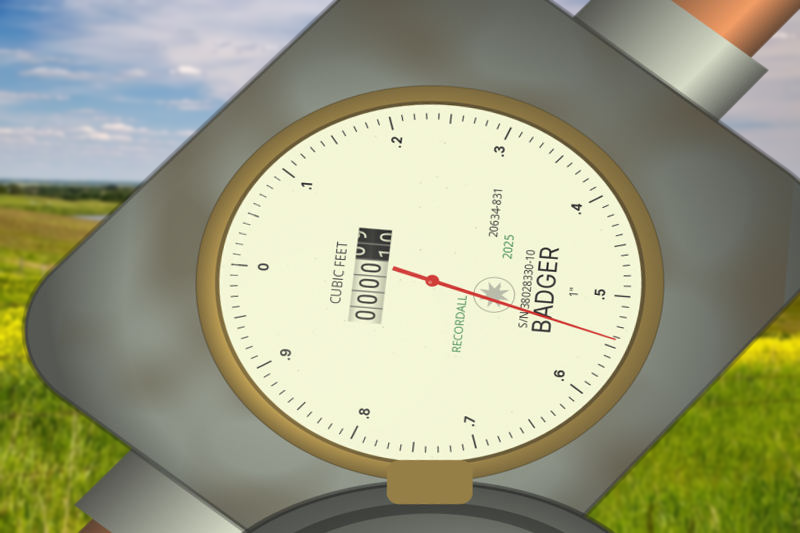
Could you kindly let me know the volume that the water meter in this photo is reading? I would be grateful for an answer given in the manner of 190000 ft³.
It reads 9.54 ft³
